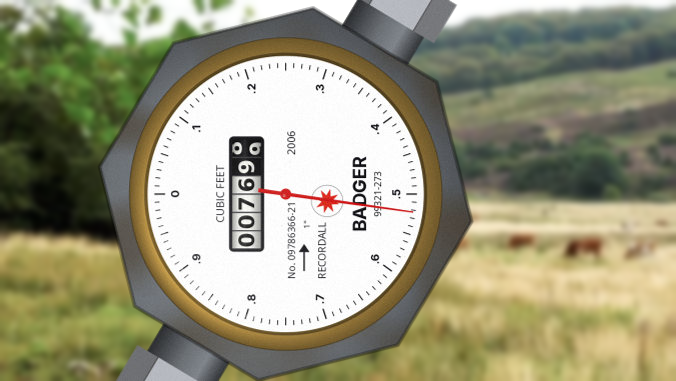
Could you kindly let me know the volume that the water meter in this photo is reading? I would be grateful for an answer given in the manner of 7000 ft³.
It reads 7698.52 ft³
